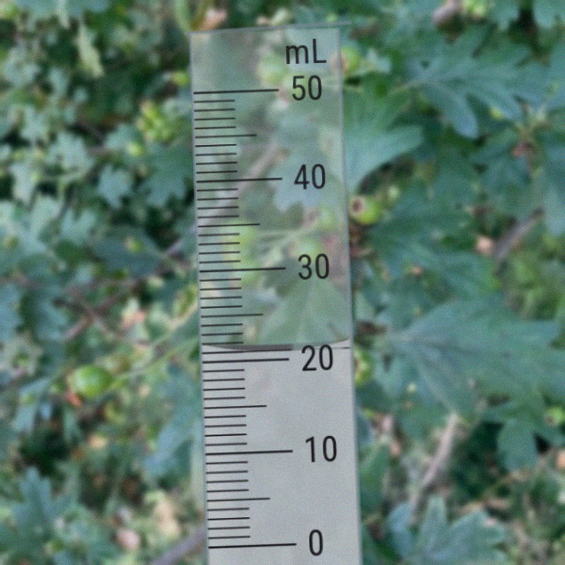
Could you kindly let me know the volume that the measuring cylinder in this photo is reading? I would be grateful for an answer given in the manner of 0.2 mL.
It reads 21 mL
